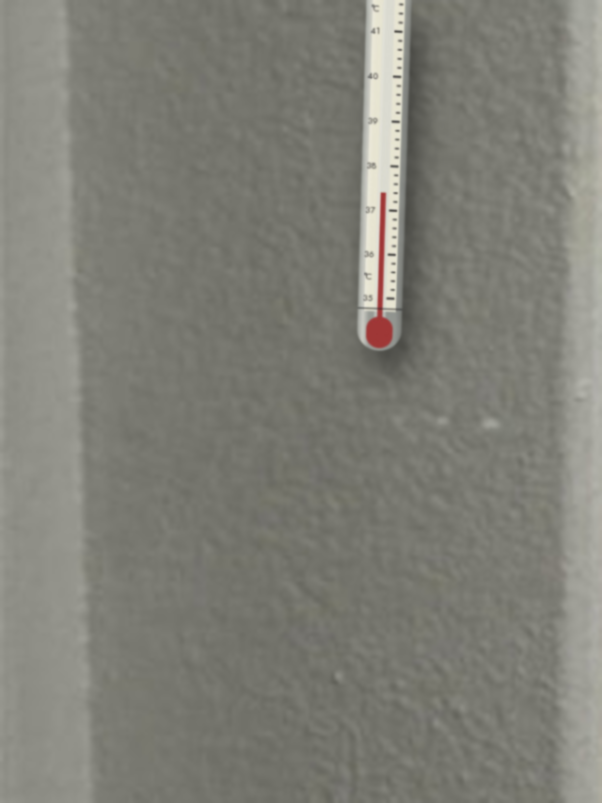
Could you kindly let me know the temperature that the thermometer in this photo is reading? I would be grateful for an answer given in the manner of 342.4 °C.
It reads 37.4 °C
